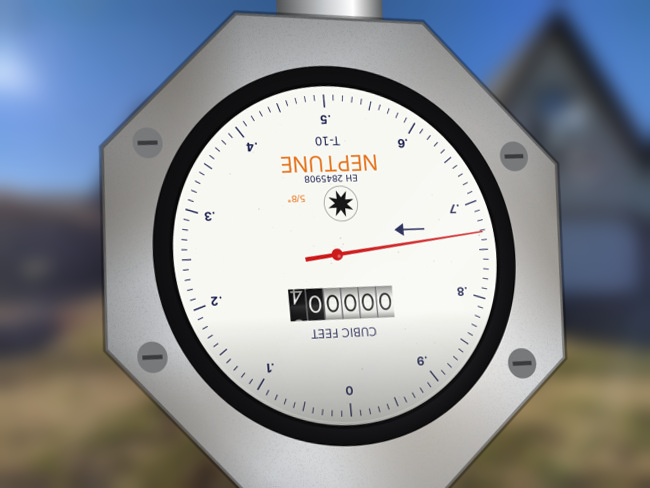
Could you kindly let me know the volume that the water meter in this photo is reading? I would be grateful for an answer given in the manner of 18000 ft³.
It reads 3.73 ft³
